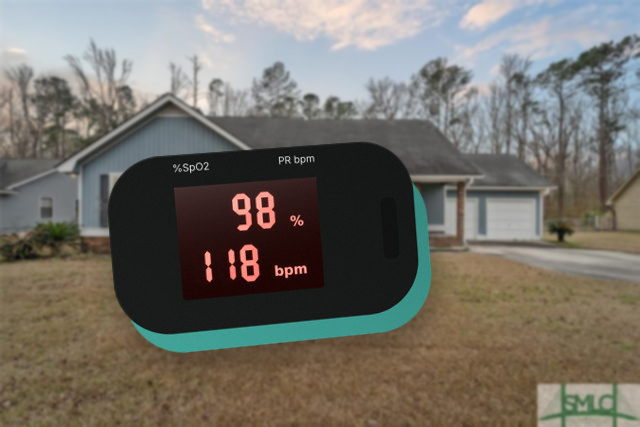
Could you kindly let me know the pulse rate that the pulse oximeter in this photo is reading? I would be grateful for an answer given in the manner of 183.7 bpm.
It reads 118 bpm
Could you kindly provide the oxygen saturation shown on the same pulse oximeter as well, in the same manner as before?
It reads 98 %
